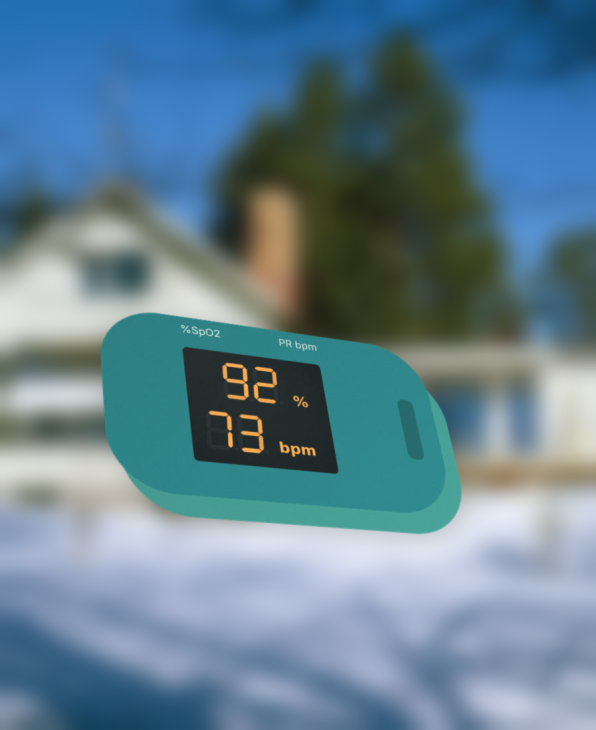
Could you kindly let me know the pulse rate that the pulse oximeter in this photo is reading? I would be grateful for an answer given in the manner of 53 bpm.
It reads 73 bpm
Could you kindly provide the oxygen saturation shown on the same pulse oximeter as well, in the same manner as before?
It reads 92 %
